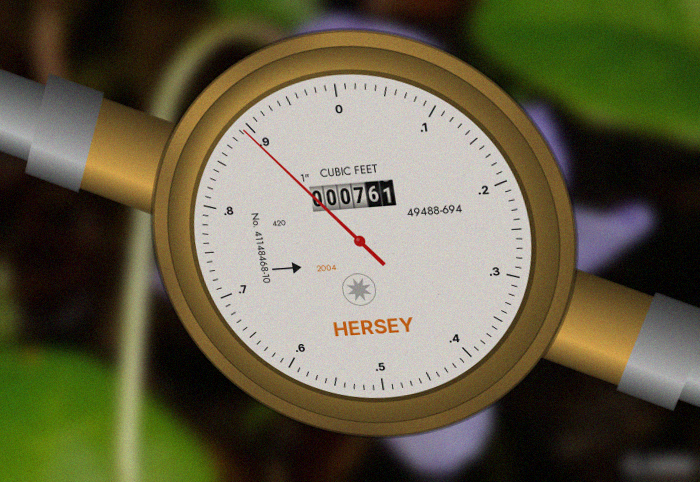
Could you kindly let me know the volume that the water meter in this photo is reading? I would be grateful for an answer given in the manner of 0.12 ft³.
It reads 760.89 ft³
